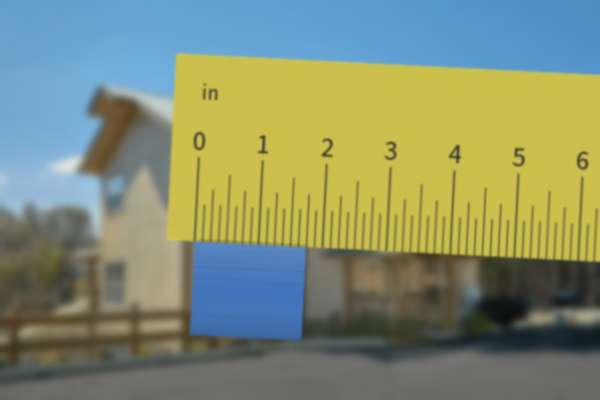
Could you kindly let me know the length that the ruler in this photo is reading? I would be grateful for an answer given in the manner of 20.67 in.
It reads 1.75 in
